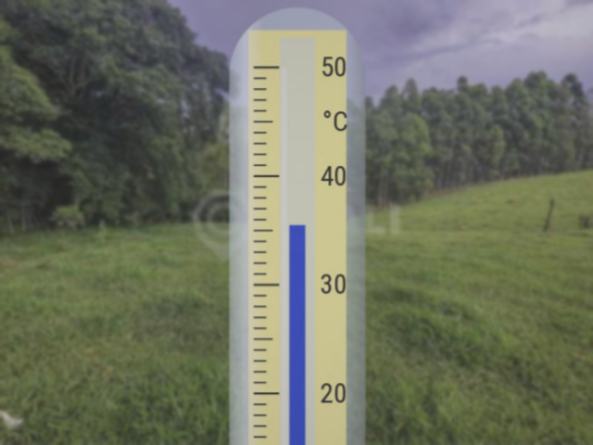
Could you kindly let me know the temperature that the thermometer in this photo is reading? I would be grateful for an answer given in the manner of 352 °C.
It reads 35.5 °C
